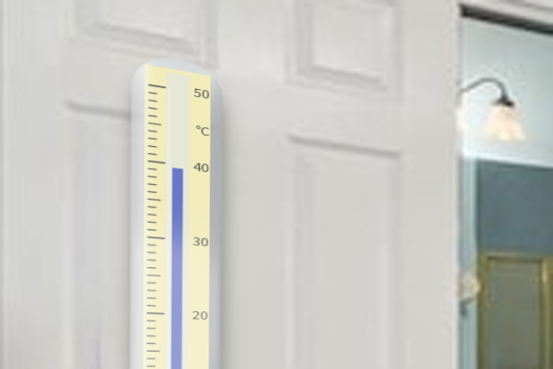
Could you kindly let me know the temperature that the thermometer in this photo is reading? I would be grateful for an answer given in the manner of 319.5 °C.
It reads 39.5 °C
